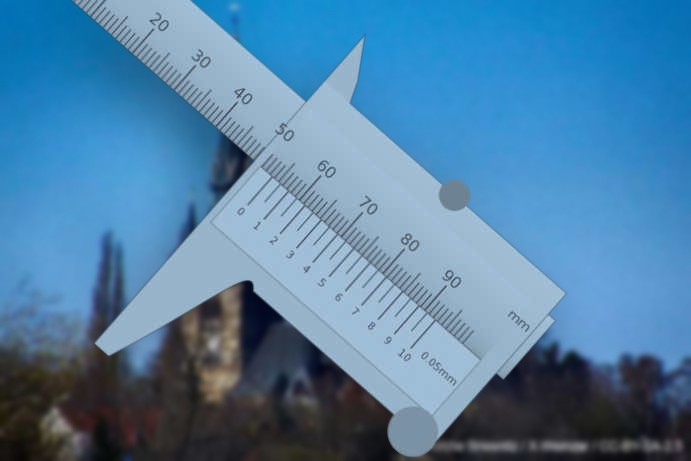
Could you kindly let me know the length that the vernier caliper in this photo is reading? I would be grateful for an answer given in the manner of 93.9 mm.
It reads 53.6 mm
